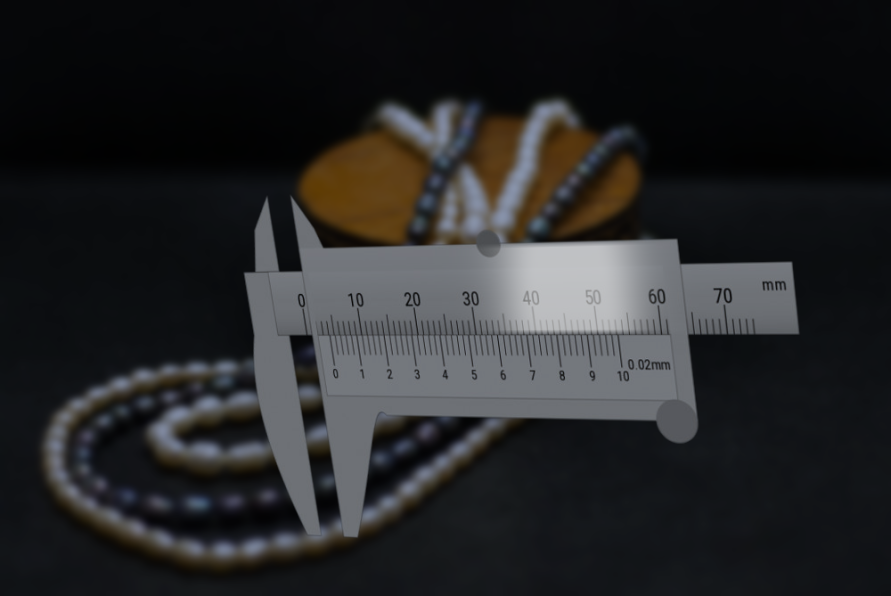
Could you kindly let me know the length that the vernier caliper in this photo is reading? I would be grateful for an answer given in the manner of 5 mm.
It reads 4.2 mm
